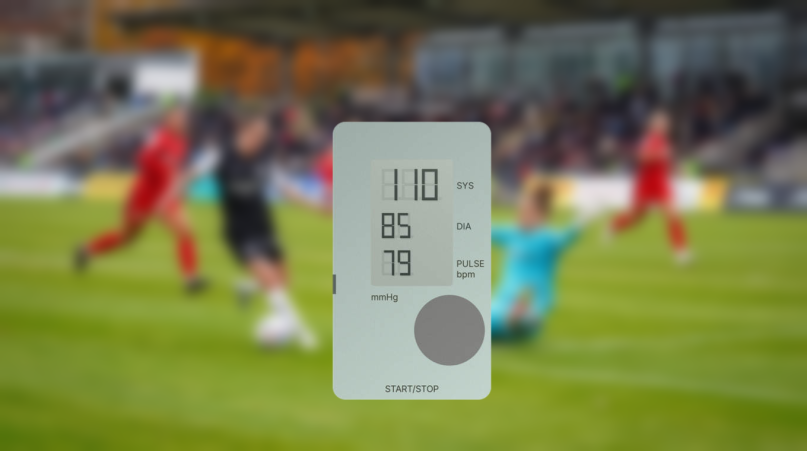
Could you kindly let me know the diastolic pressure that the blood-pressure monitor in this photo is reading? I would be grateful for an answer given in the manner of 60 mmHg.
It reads 85 mmHg
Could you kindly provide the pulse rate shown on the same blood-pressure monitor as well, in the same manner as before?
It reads 79 bpm
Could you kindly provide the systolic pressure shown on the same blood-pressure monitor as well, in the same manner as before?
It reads 110 mmHg
